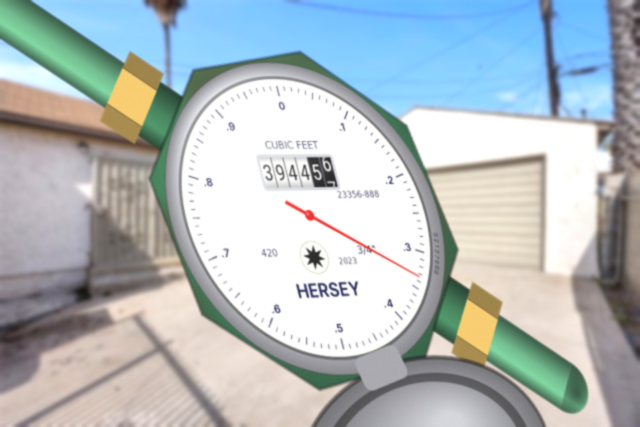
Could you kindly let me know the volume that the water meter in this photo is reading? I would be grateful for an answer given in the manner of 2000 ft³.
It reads 394456.33 ft³
